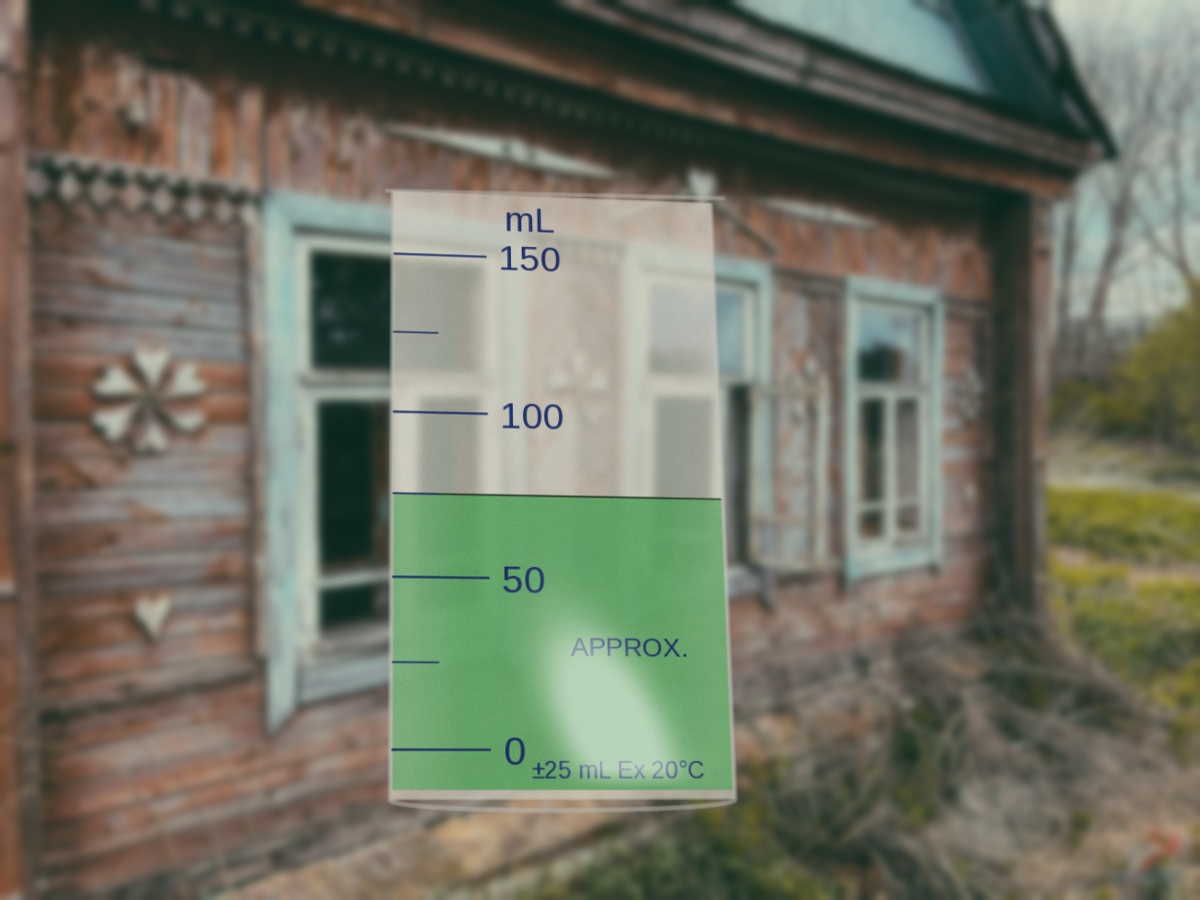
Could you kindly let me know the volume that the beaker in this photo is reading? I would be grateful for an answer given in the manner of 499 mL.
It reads 75 mL
